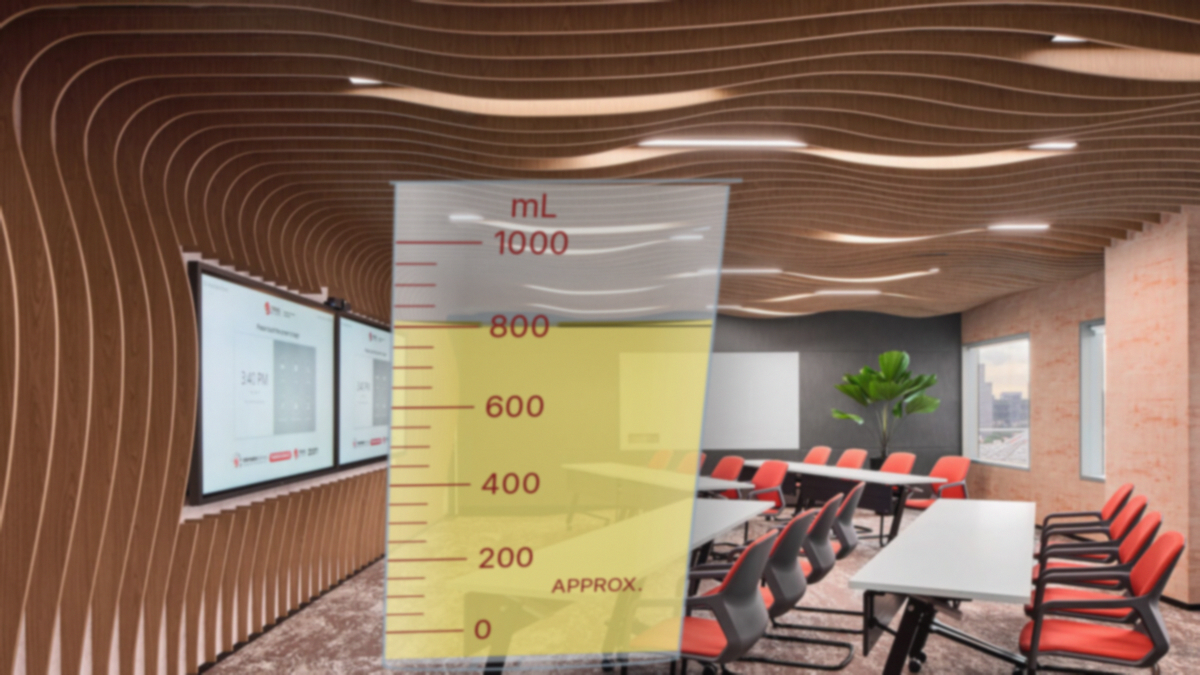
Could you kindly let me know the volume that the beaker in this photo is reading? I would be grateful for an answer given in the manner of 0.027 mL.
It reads 800 mL
